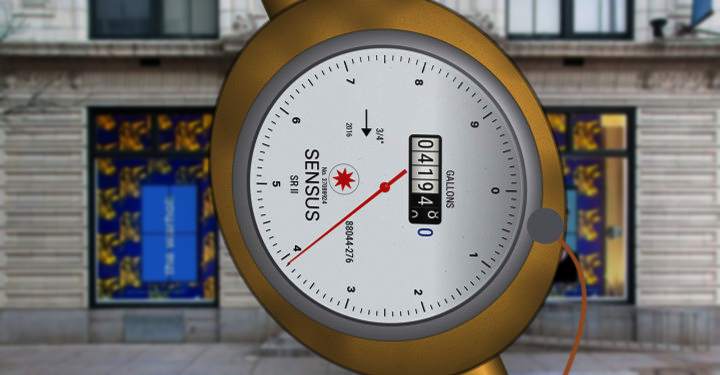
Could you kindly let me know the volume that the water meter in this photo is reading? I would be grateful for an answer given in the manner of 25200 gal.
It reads 419483.9 gal
